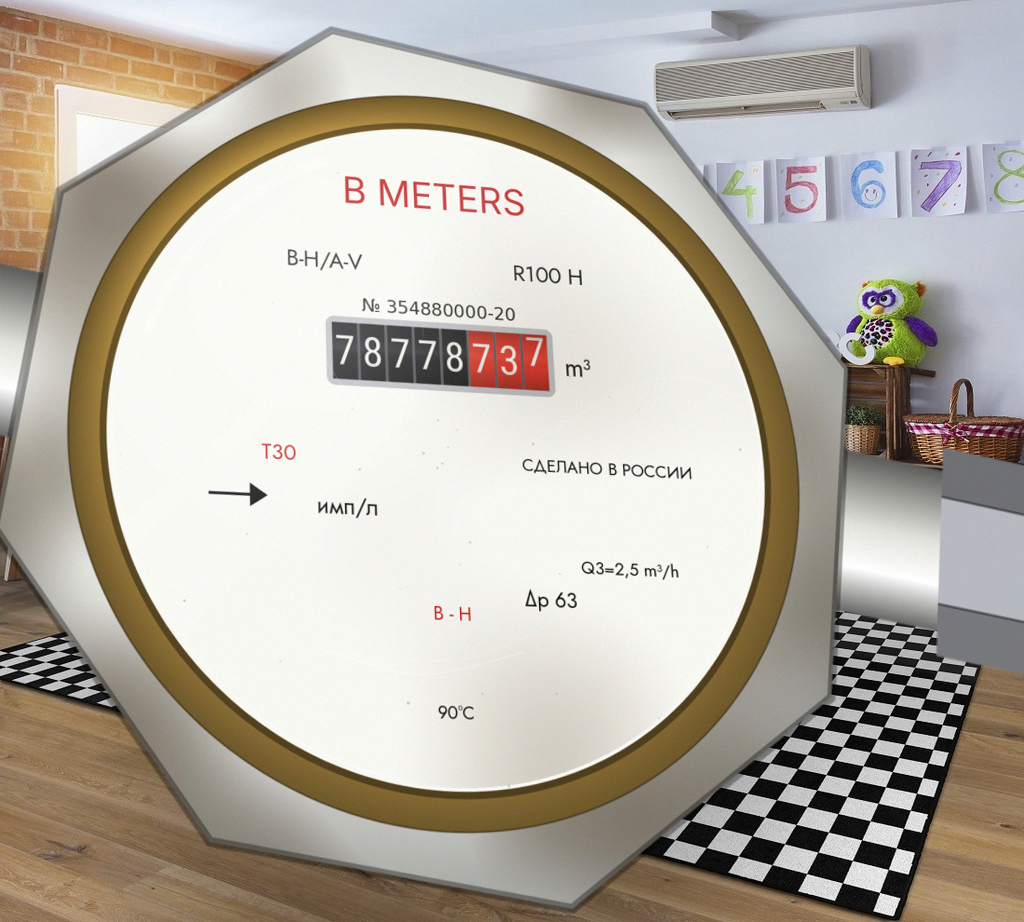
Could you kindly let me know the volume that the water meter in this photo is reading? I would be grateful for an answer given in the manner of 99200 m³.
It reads 78778.737 m³
